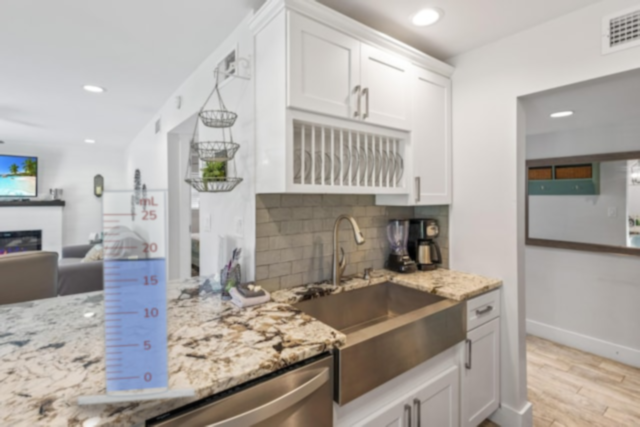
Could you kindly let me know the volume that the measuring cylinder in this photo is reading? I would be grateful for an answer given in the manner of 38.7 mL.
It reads 18 mL
